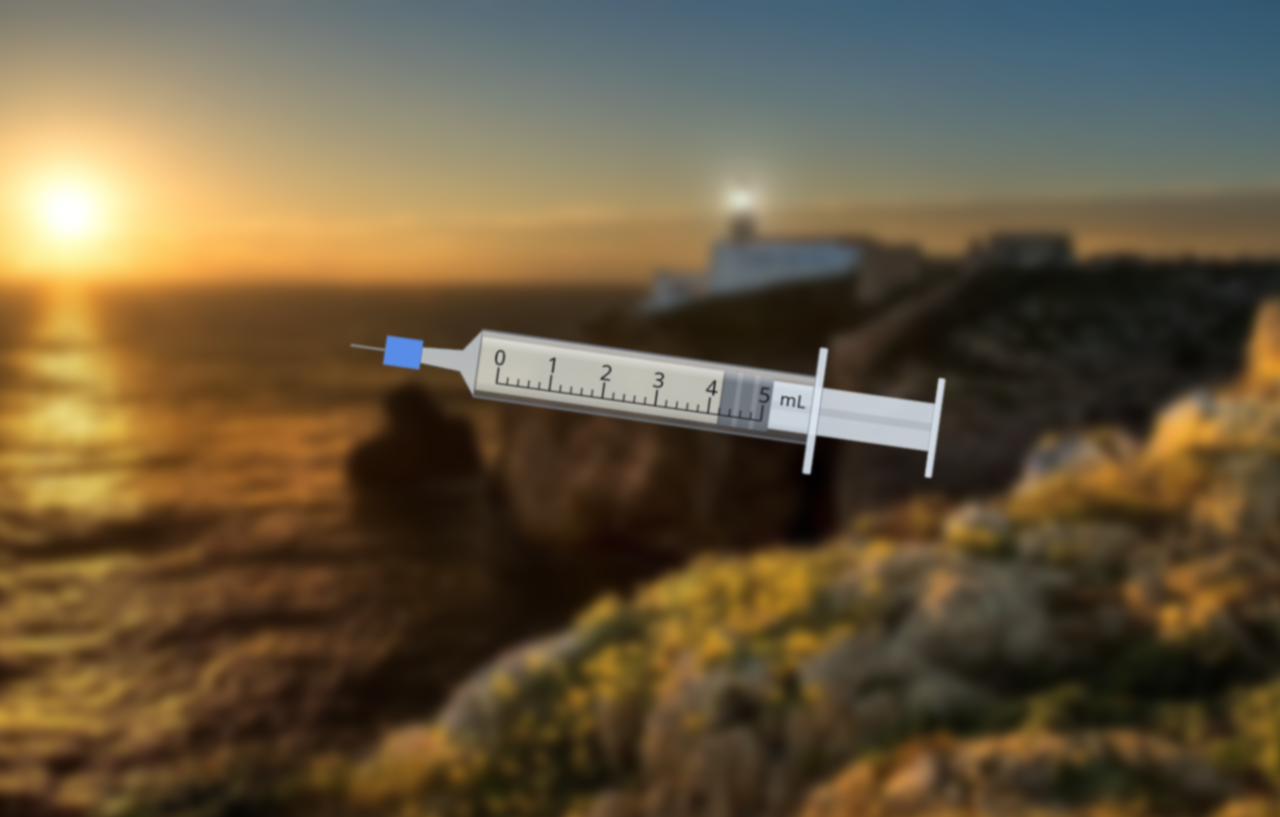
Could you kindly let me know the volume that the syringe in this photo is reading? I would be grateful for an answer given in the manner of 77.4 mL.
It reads 4.2 mL
